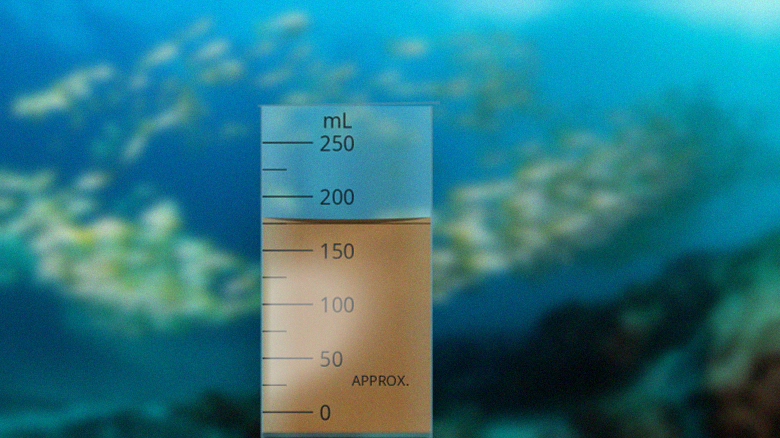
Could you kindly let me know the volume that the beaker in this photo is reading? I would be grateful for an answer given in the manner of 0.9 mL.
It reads 175 mL
